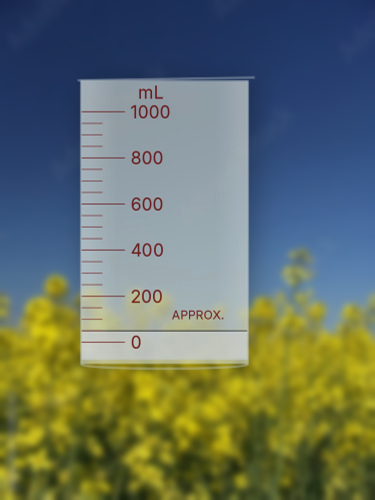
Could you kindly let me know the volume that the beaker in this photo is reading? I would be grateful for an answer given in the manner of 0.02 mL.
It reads 50 mL
